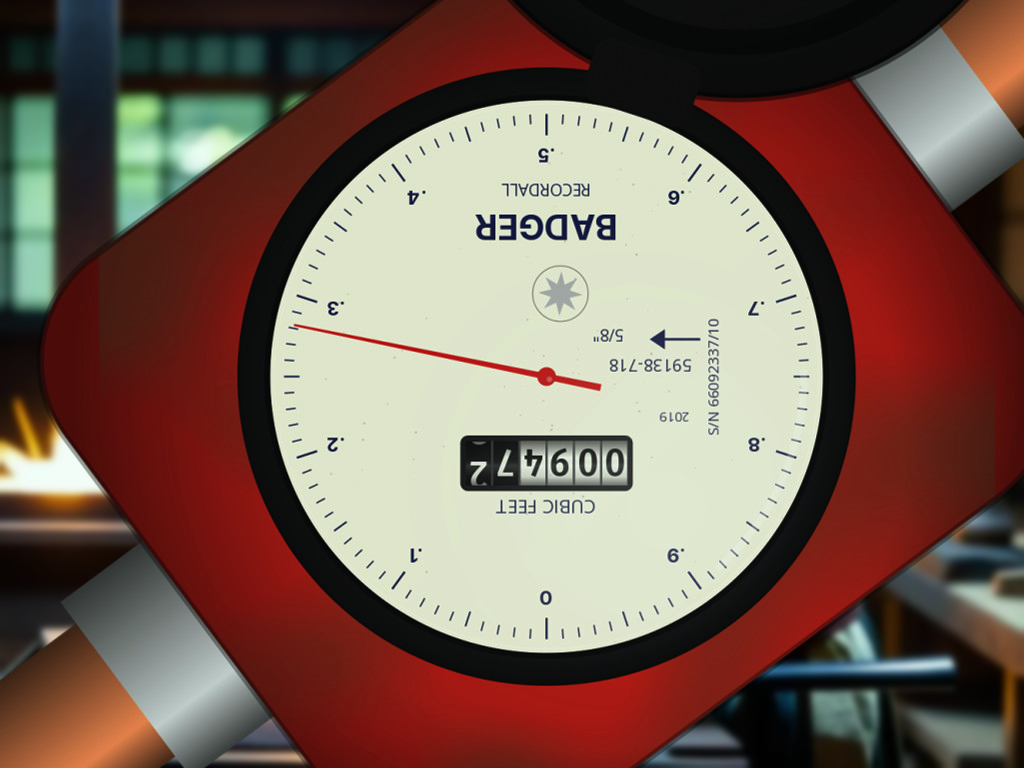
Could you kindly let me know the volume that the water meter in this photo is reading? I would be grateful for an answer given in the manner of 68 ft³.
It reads 9472.28 ft³
